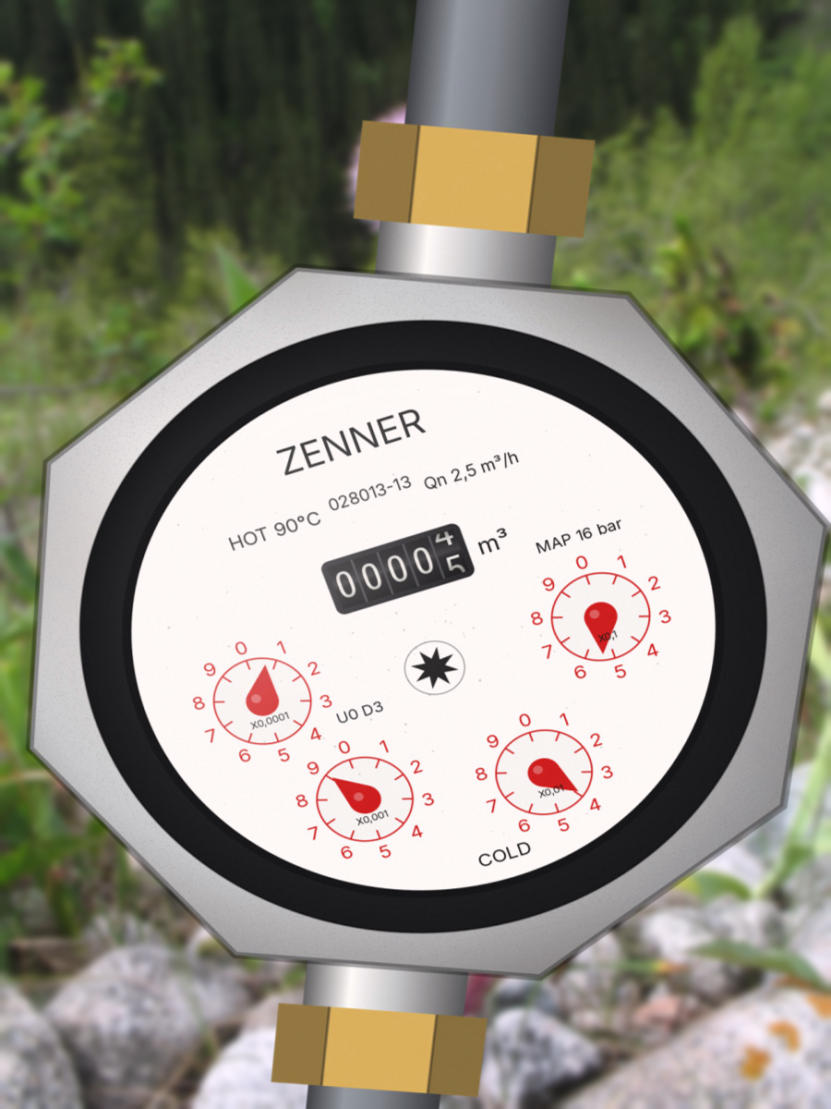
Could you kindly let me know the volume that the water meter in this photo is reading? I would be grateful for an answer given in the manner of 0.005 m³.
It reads 4.5390 m³
